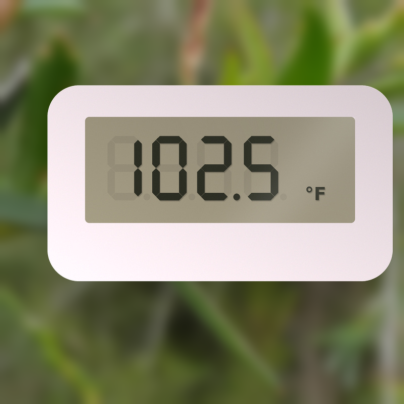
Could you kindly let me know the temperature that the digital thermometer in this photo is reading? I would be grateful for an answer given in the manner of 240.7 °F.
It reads 102.5 °F
